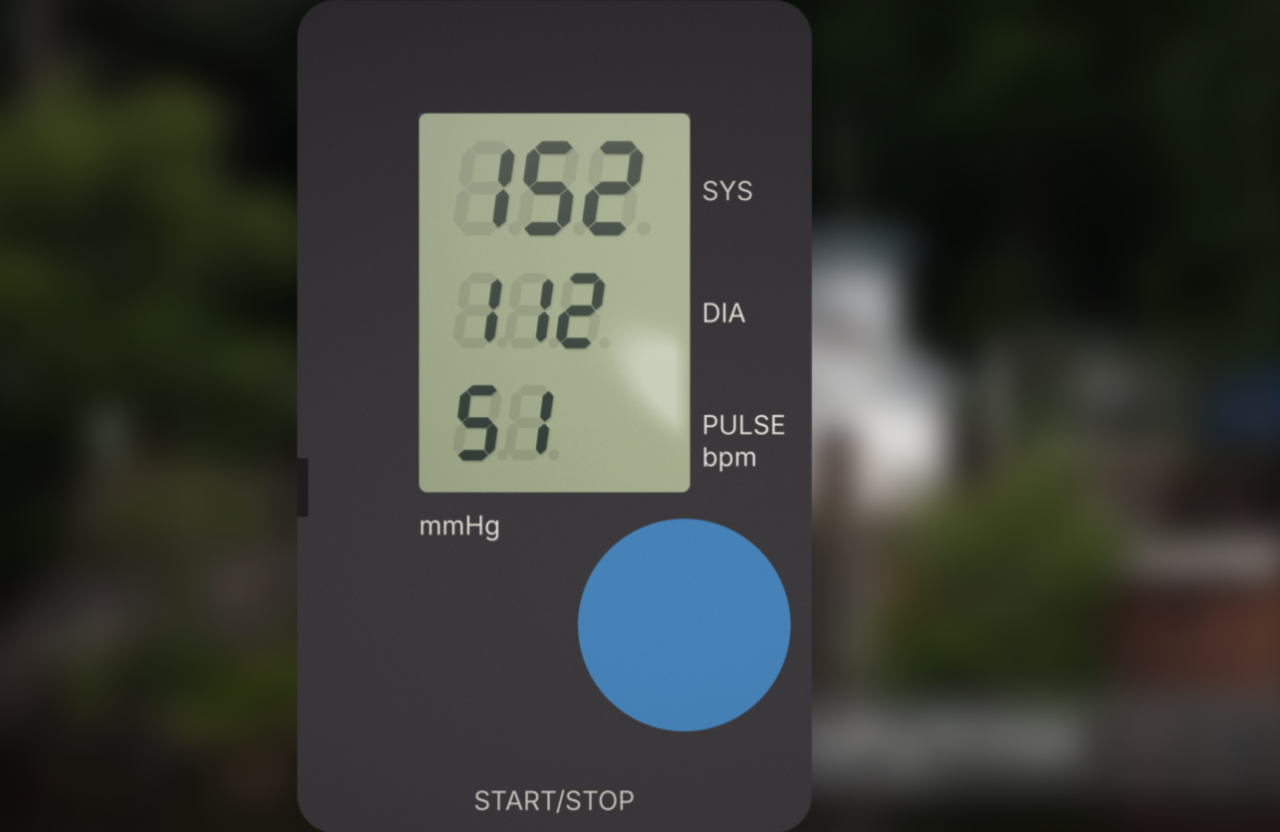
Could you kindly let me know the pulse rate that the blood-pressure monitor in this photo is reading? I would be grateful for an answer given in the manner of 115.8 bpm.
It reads 51 bpm
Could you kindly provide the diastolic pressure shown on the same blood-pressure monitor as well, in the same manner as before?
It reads 112 mmHg
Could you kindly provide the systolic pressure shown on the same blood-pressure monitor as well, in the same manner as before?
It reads 152 mmHg
